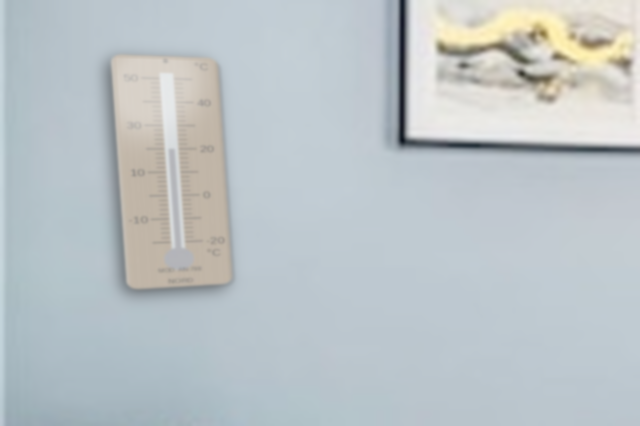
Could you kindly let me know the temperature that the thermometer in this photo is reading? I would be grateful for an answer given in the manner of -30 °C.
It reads 20 °C
